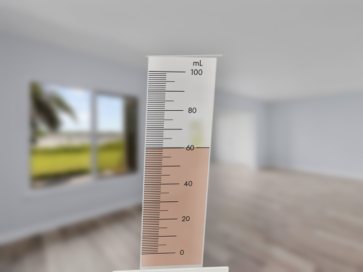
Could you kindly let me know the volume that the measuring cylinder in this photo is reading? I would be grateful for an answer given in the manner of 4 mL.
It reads 60 mL
